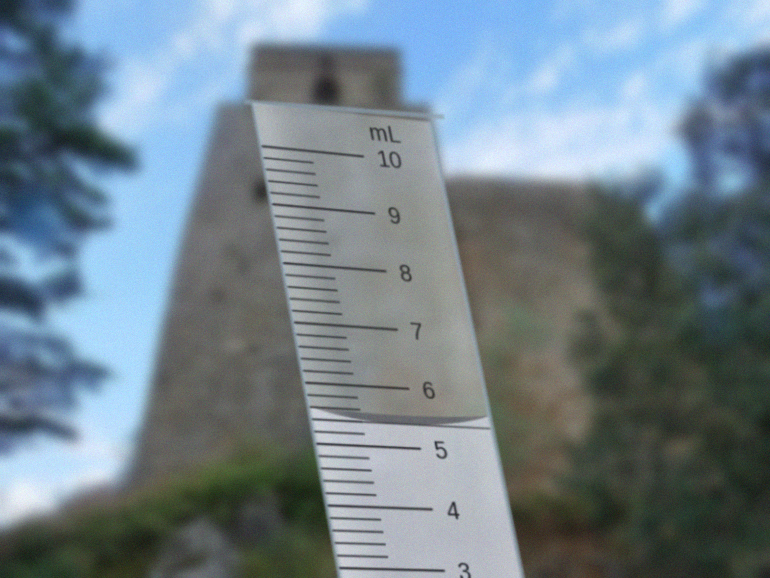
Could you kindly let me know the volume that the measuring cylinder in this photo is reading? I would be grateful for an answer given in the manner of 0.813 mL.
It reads 5.4 mL
